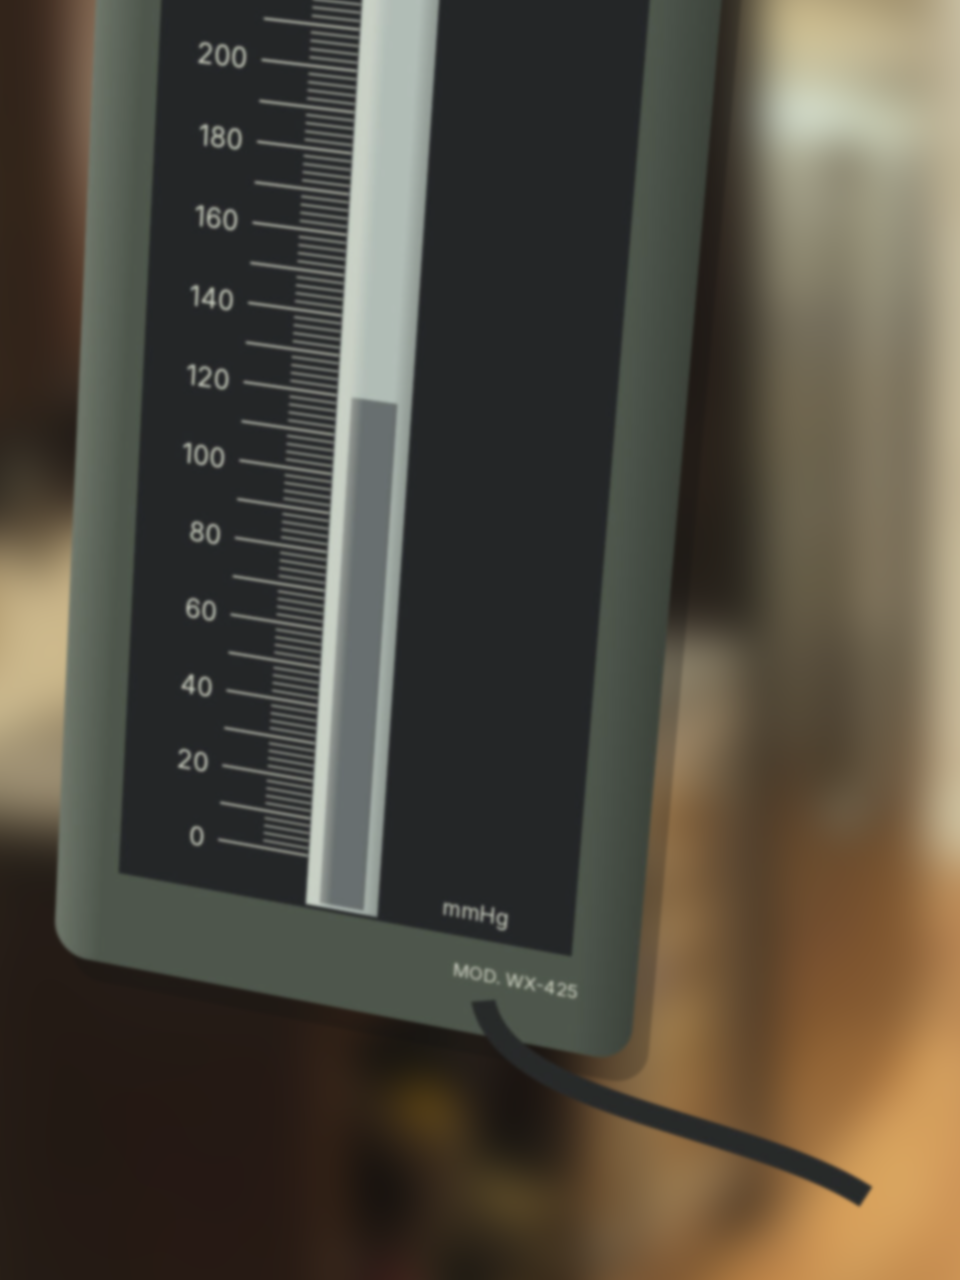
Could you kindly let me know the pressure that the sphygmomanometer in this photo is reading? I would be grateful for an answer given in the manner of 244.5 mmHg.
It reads 120 mmHg
